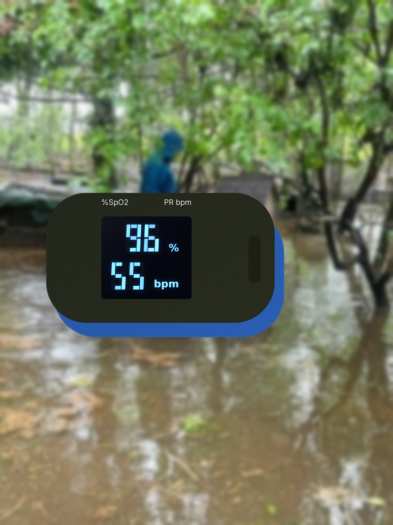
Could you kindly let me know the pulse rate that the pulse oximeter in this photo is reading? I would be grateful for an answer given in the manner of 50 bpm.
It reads 55 bpm
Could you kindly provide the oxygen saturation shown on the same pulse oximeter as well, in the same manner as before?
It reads 96 %
